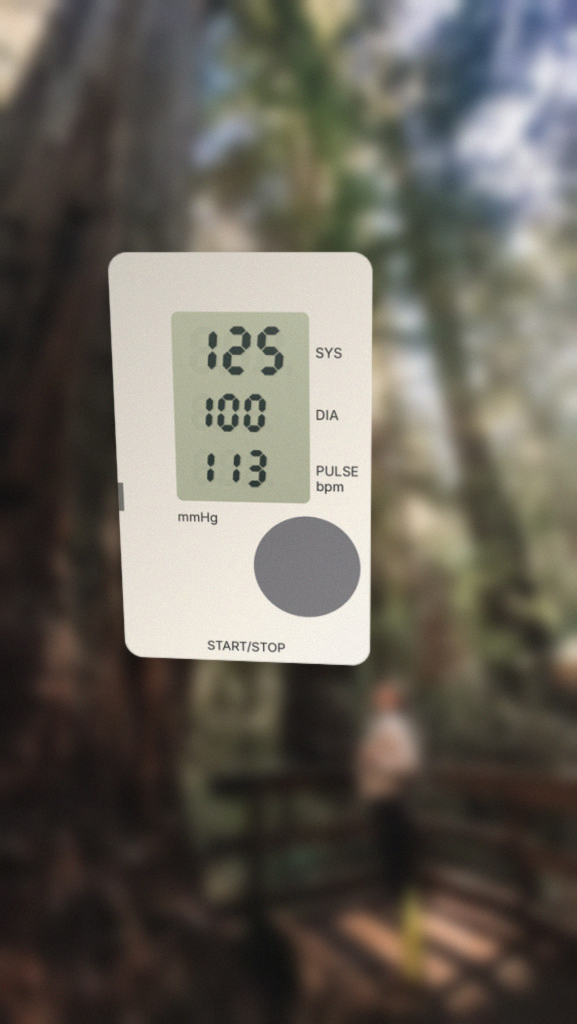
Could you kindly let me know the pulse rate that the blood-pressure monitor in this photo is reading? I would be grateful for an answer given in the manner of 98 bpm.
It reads 113 bpm
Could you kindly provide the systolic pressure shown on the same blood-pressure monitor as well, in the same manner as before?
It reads 125 mmHg
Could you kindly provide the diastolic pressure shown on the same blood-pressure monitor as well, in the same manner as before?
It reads 100 mmHg
